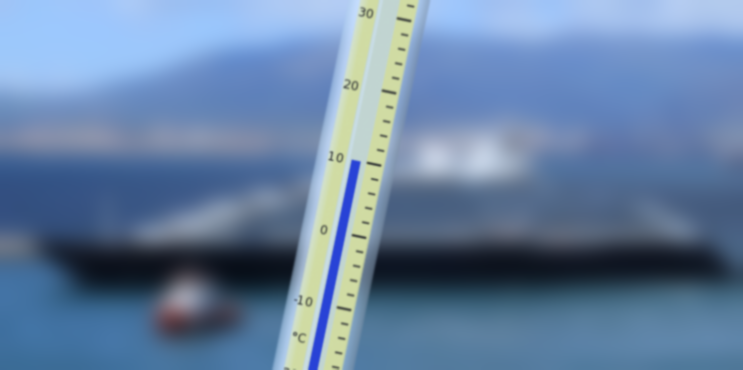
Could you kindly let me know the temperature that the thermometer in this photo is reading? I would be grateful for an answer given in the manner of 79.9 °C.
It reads 10 °C
